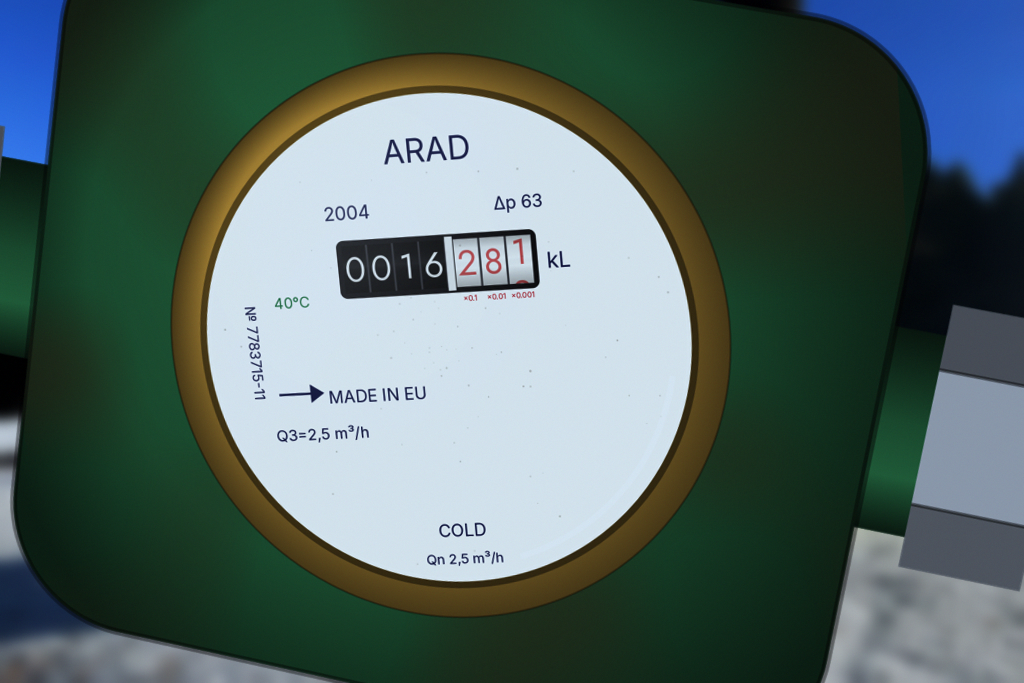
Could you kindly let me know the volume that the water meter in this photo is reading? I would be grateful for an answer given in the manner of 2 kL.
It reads 16.281 kL
